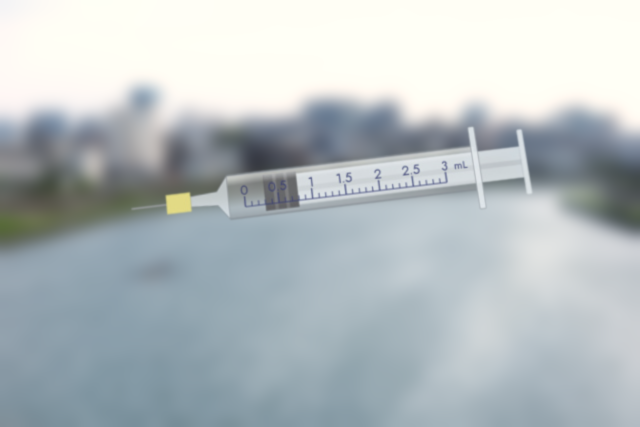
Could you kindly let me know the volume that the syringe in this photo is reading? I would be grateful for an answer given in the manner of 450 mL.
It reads 0.3 mL
